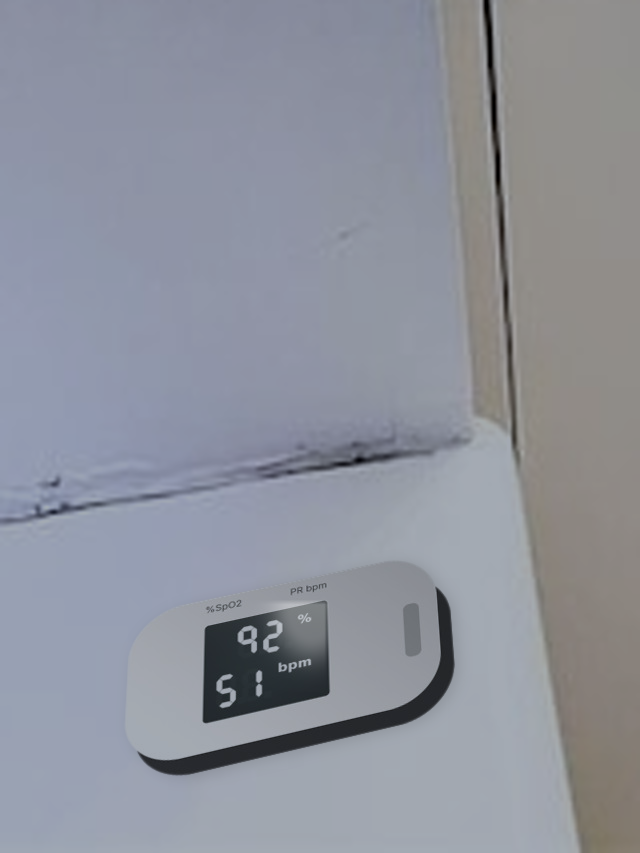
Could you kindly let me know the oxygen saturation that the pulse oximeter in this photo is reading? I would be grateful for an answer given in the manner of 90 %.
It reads 92 %
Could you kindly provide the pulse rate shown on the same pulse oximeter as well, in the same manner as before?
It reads 51 bpm
